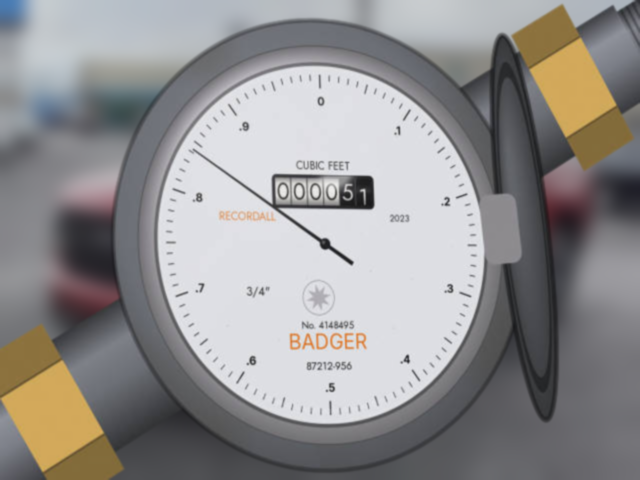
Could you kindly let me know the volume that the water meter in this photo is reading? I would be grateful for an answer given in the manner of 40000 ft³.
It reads 50.84 ft³
